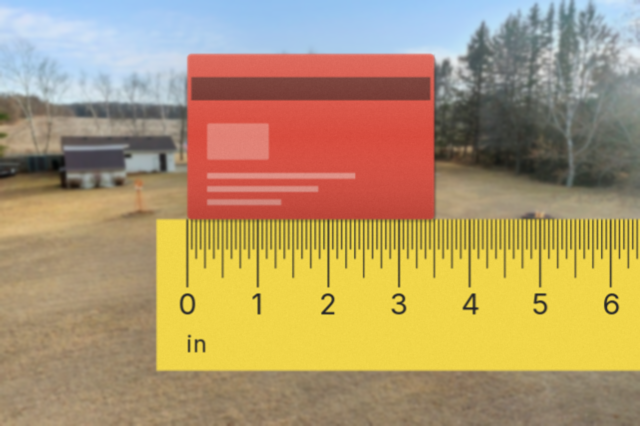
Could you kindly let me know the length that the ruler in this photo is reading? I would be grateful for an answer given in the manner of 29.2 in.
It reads 3.5 in
